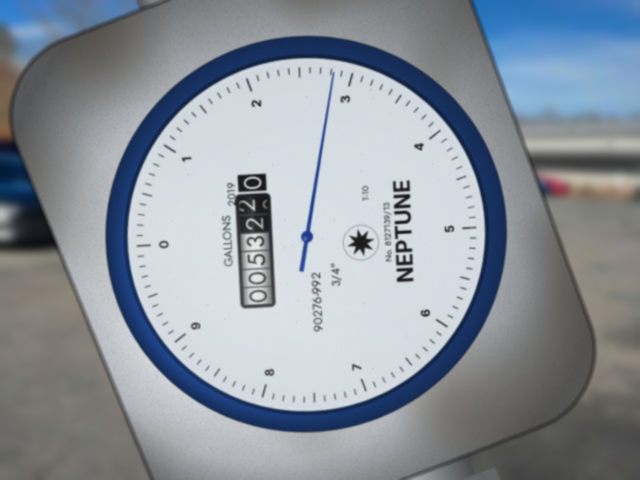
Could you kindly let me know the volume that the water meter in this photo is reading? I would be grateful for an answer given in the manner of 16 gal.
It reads 53222.8 gal
